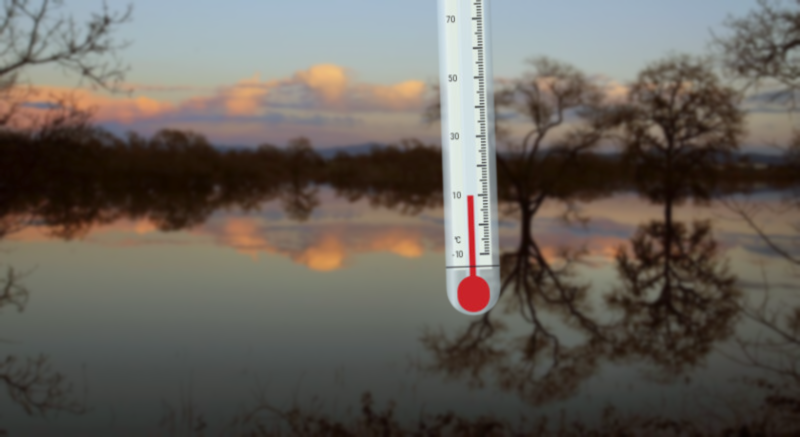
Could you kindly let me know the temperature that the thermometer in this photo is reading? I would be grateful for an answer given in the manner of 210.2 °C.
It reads 10 °C
